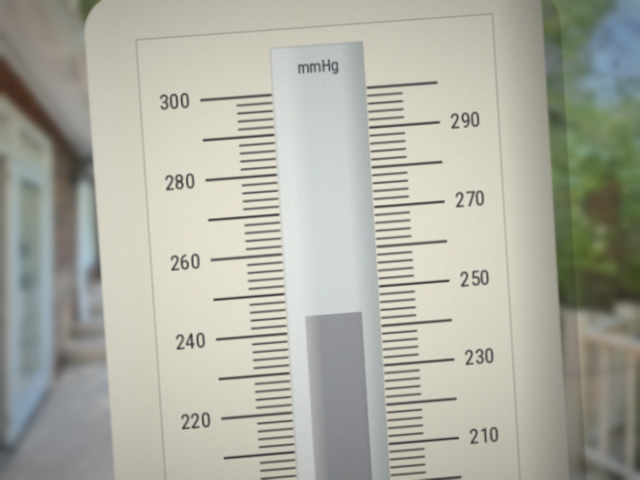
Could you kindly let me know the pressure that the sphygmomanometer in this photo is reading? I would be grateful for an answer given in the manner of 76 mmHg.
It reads 244 mmHg
